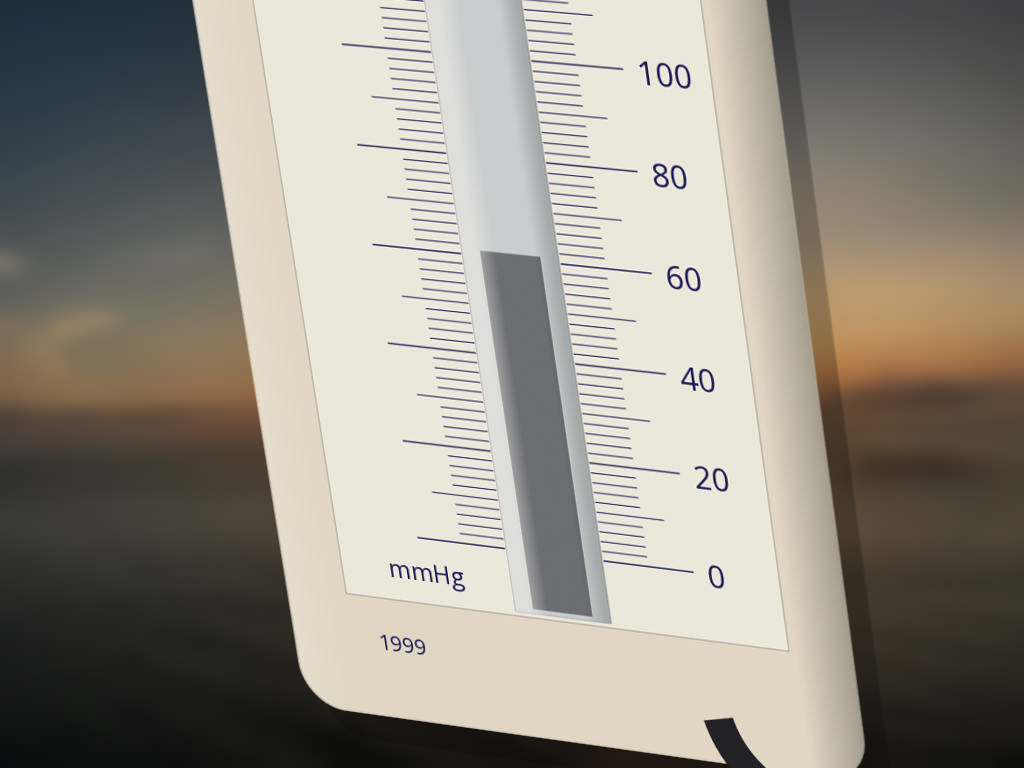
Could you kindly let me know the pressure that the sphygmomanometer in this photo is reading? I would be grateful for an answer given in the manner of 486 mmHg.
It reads 61 mmHg
